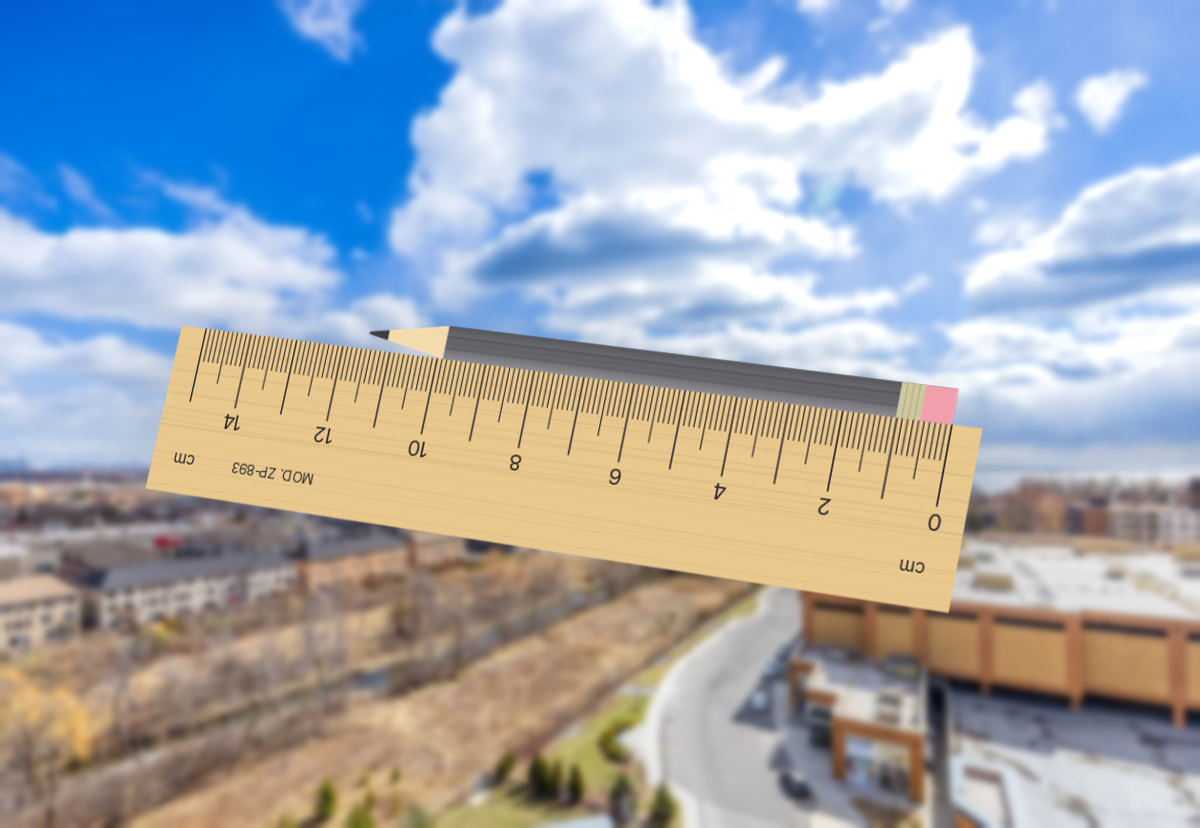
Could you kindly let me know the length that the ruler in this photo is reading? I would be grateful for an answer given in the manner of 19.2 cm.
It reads 11.5 cm
